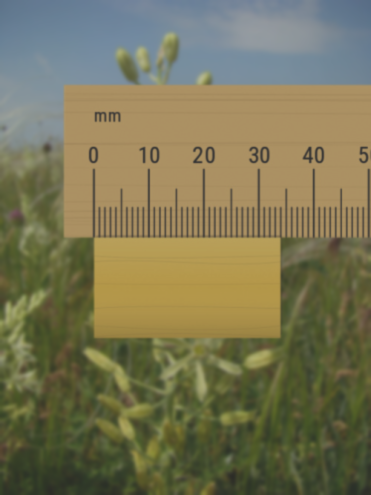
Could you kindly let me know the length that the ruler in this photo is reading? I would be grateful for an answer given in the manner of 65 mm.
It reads 34 mm
